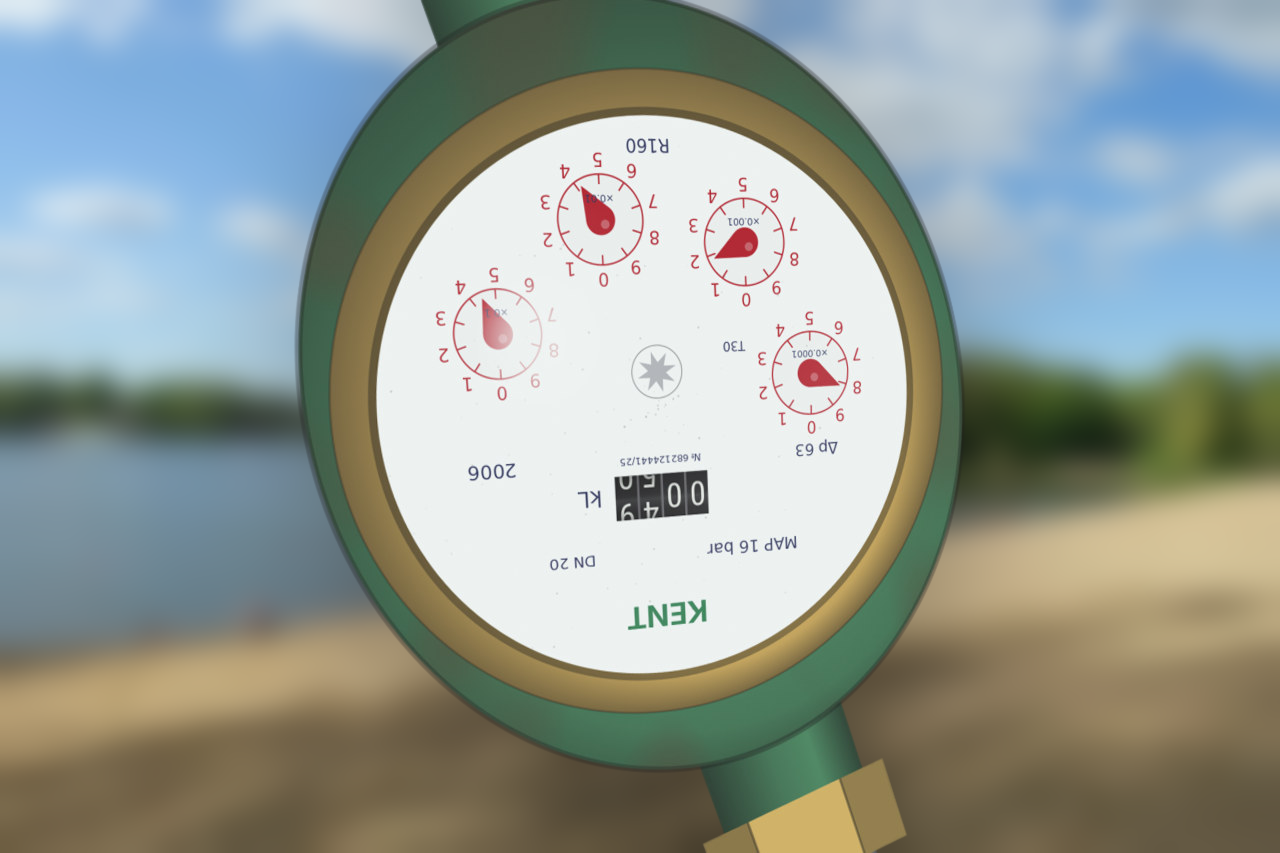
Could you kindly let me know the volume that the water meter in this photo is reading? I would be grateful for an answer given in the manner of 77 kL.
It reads 49.4418 kL
